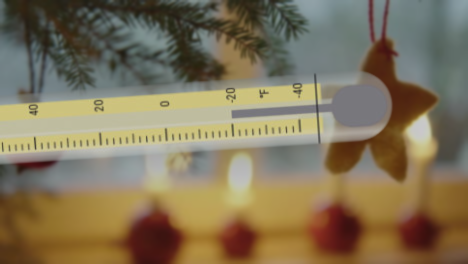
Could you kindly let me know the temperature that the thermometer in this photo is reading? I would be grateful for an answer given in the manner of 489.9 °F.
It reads -20 °F
